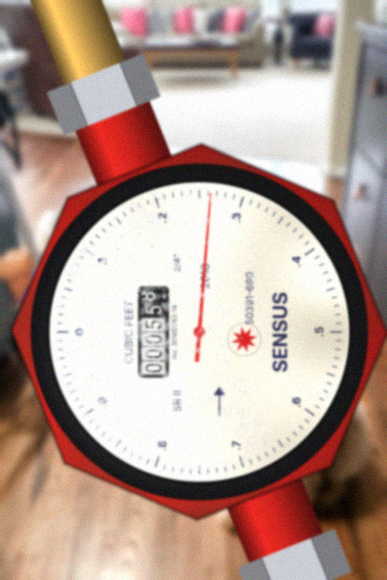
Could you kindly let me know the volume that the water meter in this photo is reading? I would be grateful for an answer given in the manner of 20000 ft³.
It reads 558.26 ft³
